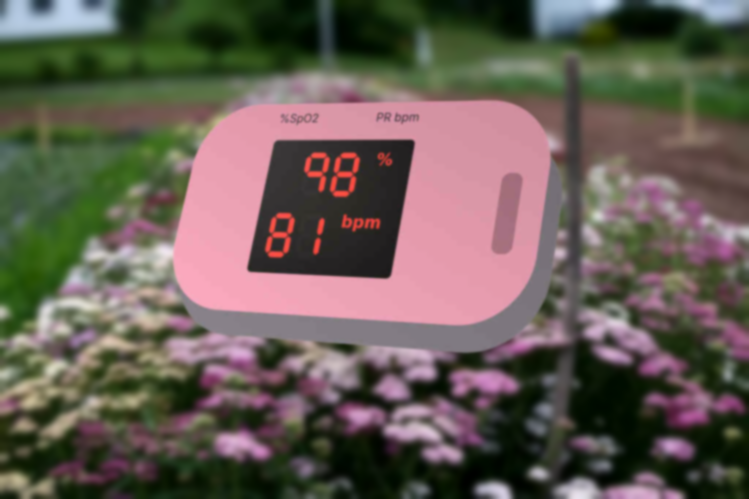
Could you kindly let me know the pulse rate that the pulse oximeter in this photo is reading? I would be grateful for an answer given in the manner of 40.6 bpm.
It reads 81 bpm
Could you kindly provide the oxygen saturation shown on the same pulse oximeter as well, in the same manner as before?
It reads 98 %
